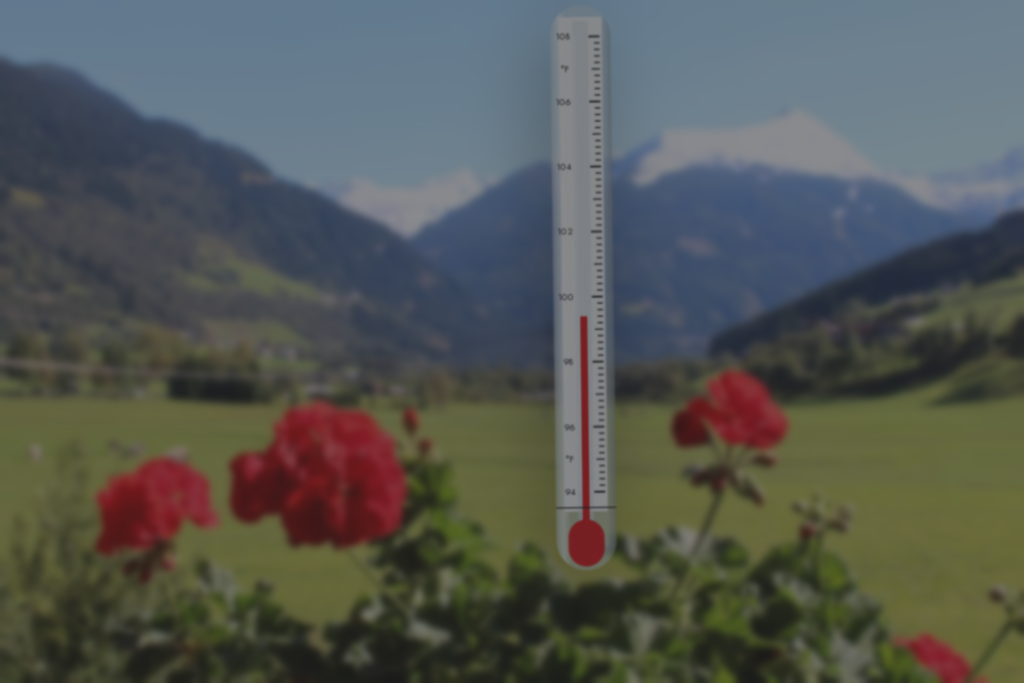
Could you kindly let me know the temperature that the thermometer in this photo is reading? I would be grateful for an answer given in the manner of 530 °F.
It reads 99.4 °F
